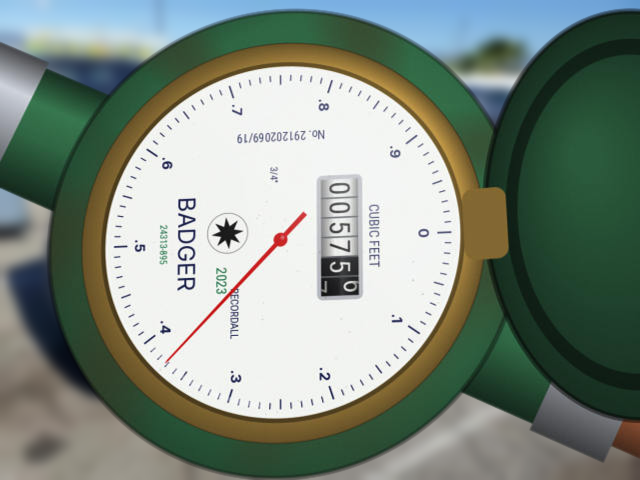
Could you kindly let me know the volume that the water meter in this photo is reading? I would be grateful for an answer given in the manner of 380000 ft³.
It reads 5756.37 ft³
